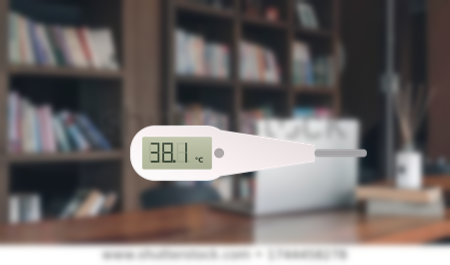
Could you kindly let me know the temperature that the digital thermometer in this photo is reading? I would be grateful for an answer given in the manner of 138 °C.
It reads 38.1 °C
